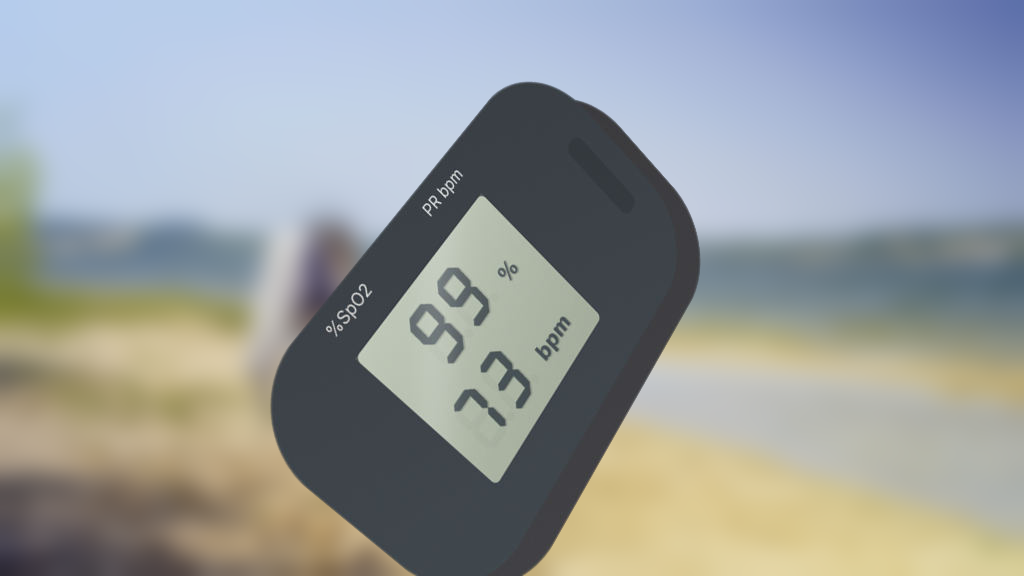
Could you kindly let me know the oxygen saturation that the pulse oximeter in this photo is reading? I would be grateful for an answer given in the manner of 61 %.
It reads 99 %
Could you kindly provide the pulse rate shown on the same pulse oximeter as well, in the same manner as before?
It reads 73 bpm
